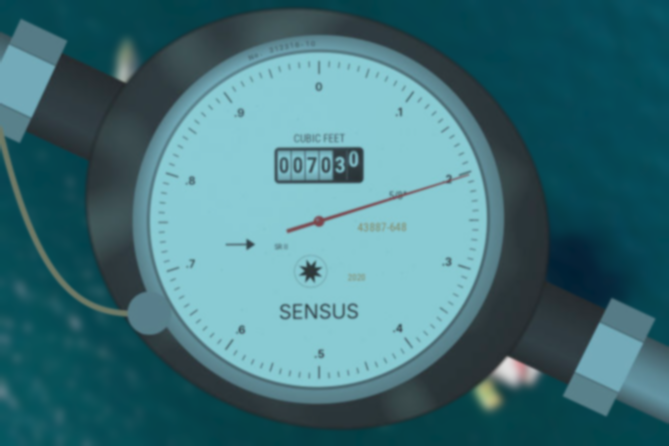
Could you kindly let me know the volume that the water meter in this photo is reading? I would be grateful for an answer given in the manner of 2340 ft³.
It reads 7030.20 ft³
